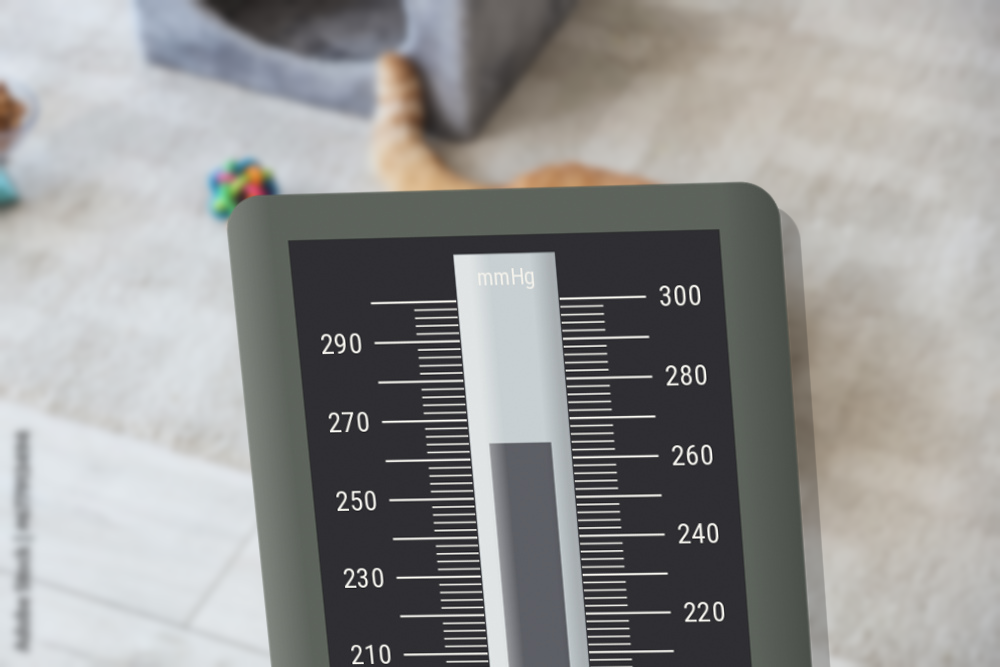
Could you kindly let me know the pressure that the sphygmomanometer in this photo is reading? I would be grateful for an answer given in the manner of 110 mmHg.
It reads 264 mmHg
